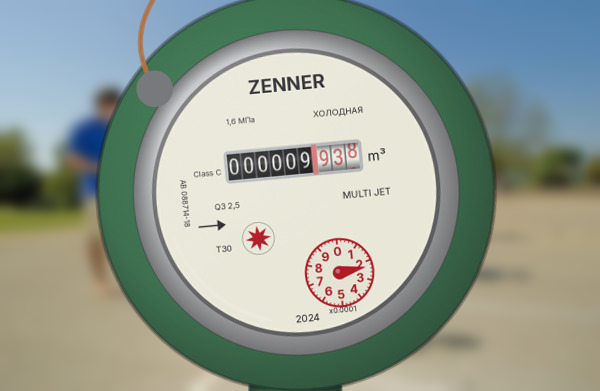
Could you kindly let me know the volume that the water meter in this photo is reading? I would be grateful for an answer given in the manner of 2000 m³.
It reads 9.9382 m³
